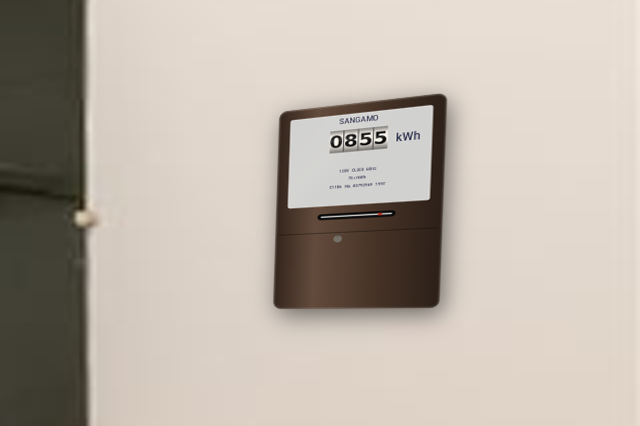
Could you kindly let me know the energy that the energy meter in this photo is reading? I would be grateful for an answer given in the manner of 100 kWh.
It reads 855 kWh
